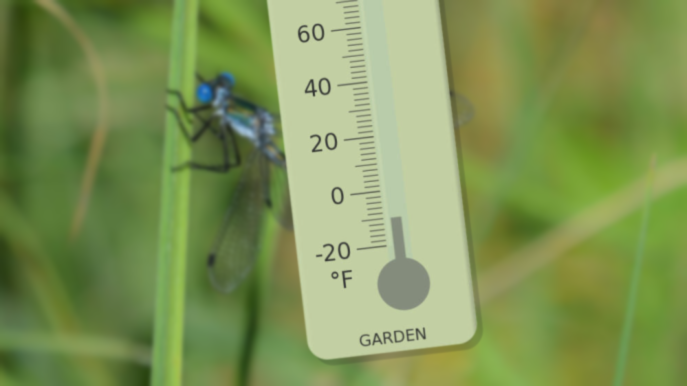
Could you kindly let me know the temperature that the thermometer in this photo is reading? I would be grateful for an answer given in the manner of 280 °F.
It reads -10 °F
